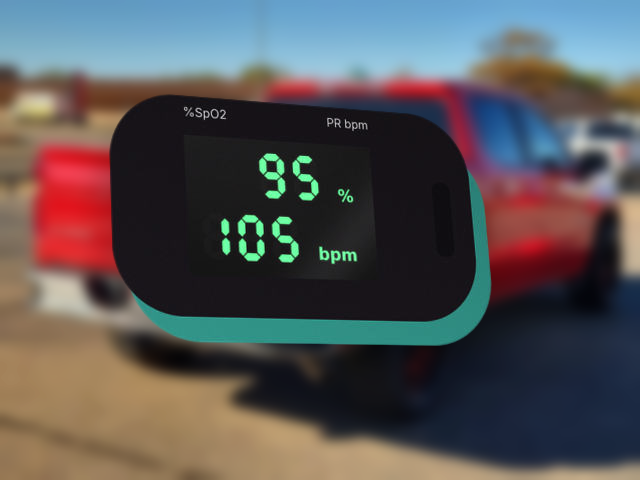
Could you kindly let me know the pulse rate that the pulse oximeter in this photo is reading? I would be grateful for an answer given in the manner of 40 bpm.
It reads 105 bpm
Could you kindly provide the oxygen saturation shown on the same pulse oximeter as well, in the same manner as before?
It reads 95 %
